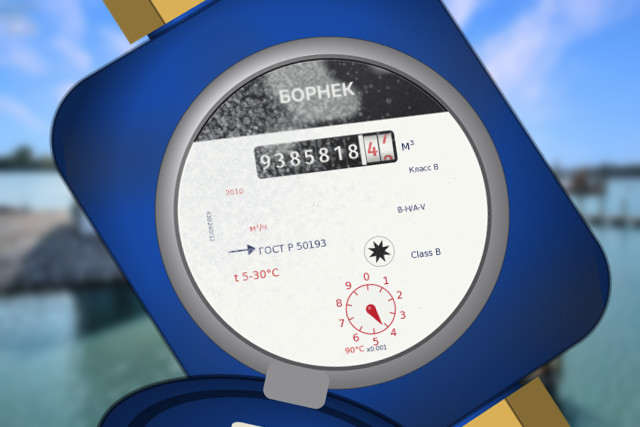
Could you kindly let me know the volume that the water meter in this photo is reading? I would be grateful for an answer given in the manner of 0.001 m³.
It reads 9385818.474 m³
